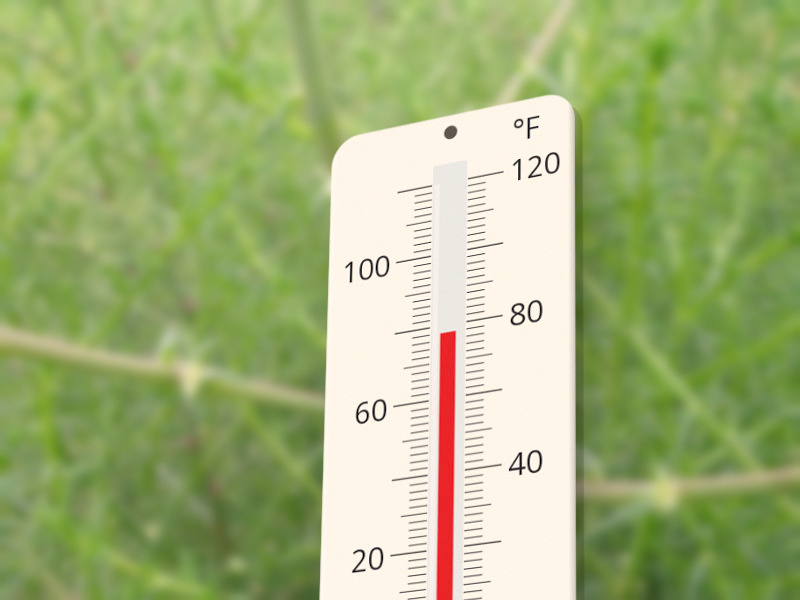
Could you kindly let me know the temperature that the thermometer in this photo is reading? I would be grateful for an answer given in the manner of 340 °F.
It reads 78 °F
